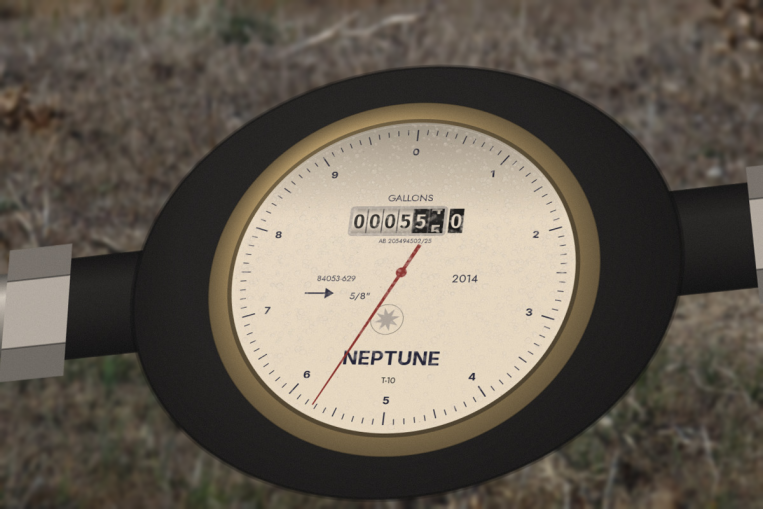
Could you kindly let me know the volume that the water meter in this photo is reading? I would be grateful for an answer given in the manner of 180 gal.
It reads 5545.7 gal
